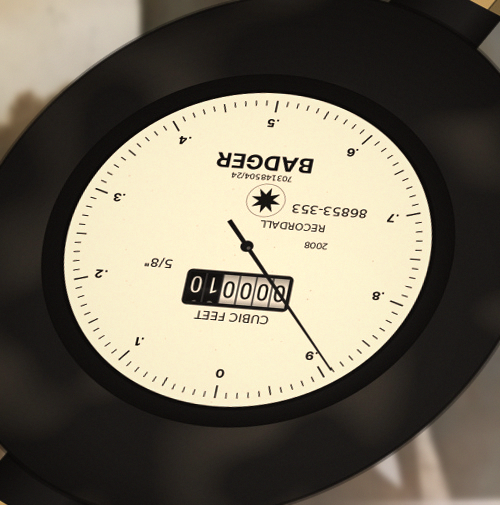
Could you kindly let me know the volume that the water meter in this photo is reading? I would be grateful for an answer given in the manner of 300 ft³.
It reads 9.89 ft³
